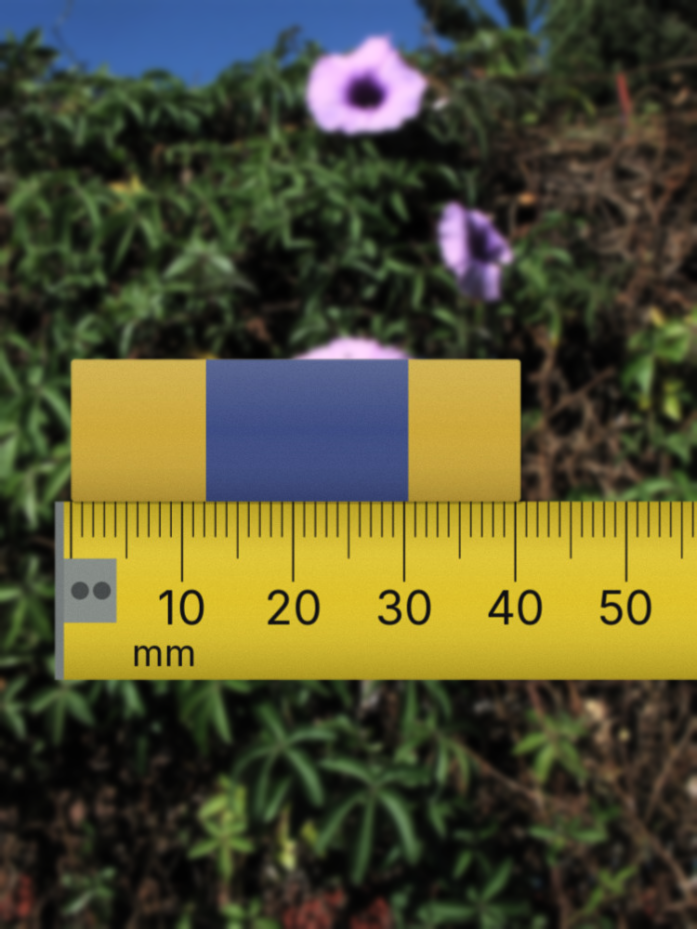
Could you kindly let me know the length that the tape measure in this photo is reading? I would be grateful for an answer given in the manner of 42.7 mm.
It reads 40.5 mm
